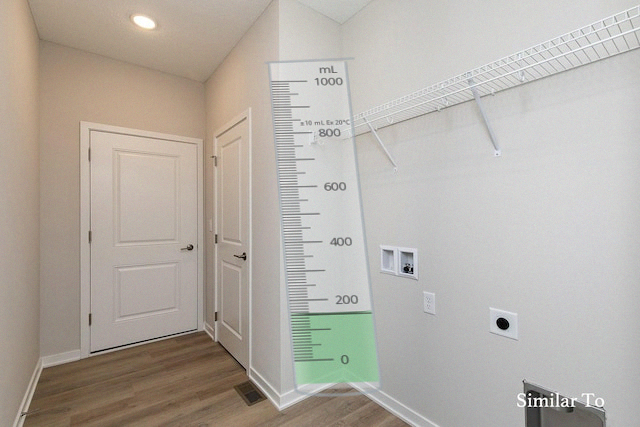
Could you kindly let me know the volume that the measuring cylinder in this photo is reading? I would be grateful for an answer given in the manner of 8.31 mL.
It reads 150 mL
